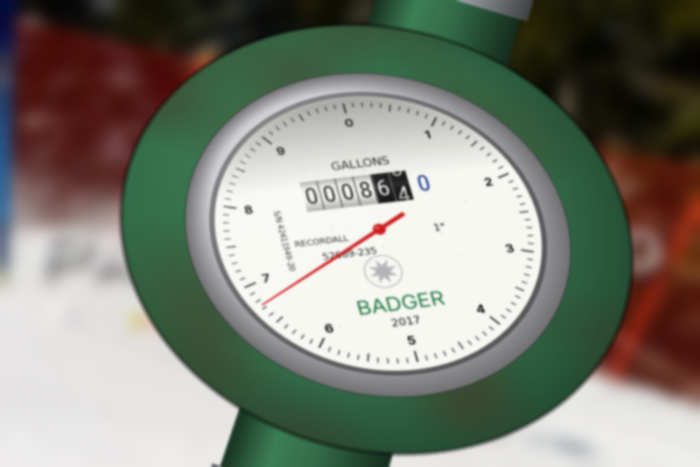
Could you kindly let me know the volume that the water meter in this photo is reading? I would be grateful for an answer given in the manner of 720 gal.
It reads 8636.7 gal
